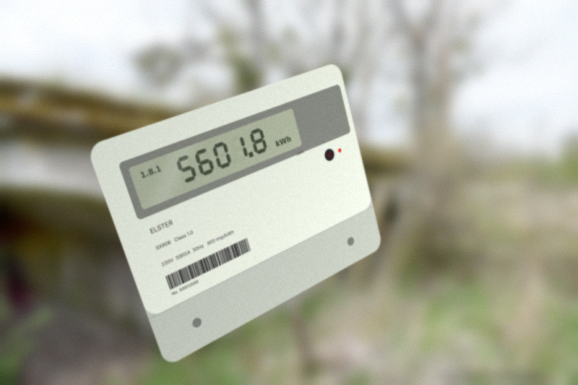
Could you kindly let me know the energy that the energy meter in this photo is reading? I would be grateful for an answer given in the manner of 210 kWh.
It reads 5601.8 kWh
